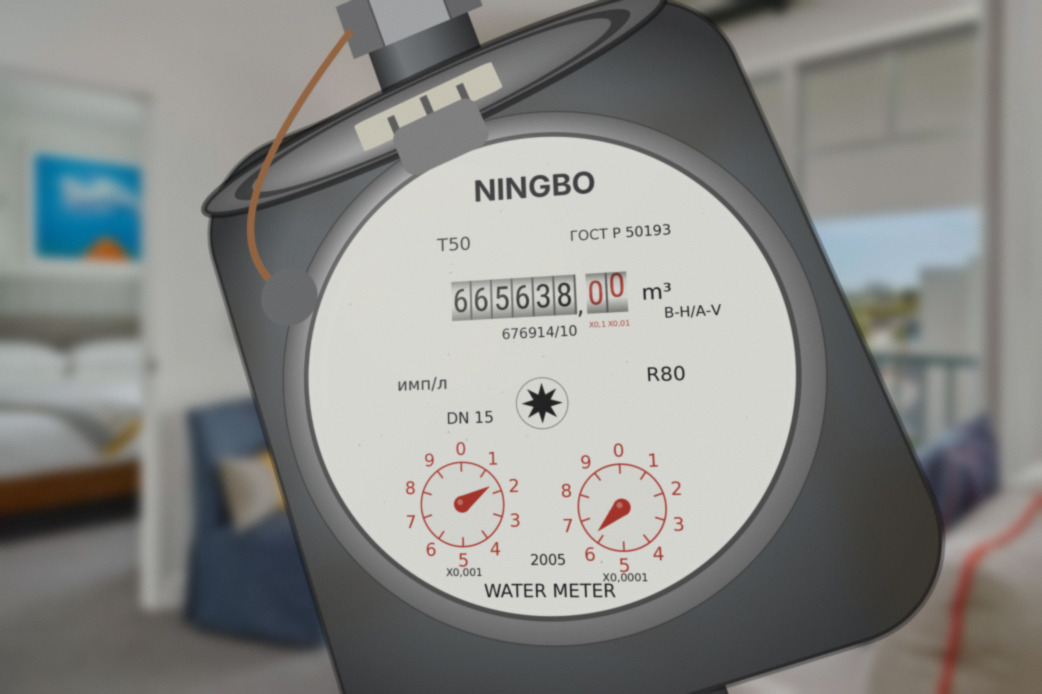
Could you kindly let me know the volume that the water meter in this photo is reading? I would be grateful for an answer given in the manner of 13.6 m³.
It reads 665638.0016 m³
